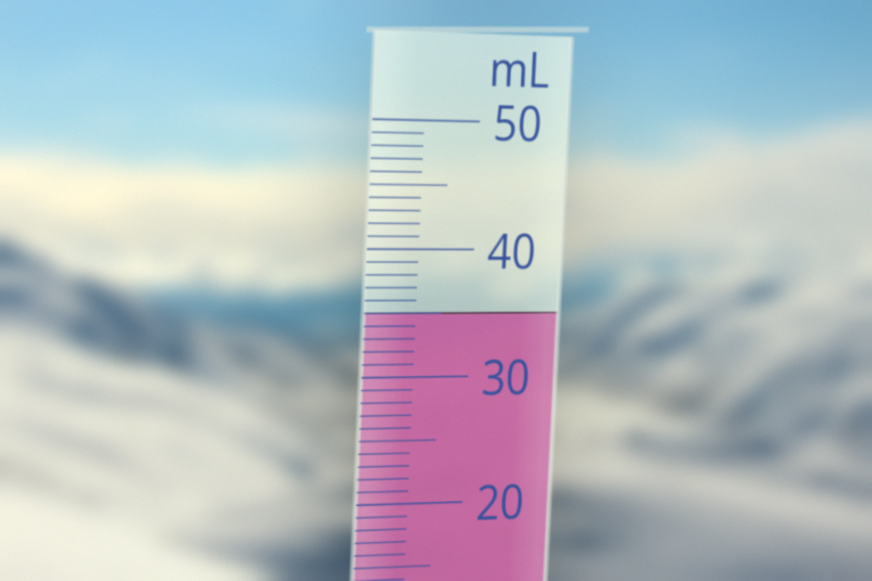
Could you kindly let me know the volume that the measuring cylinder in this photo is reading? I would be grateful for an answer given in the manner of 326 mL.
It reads 35 mL
